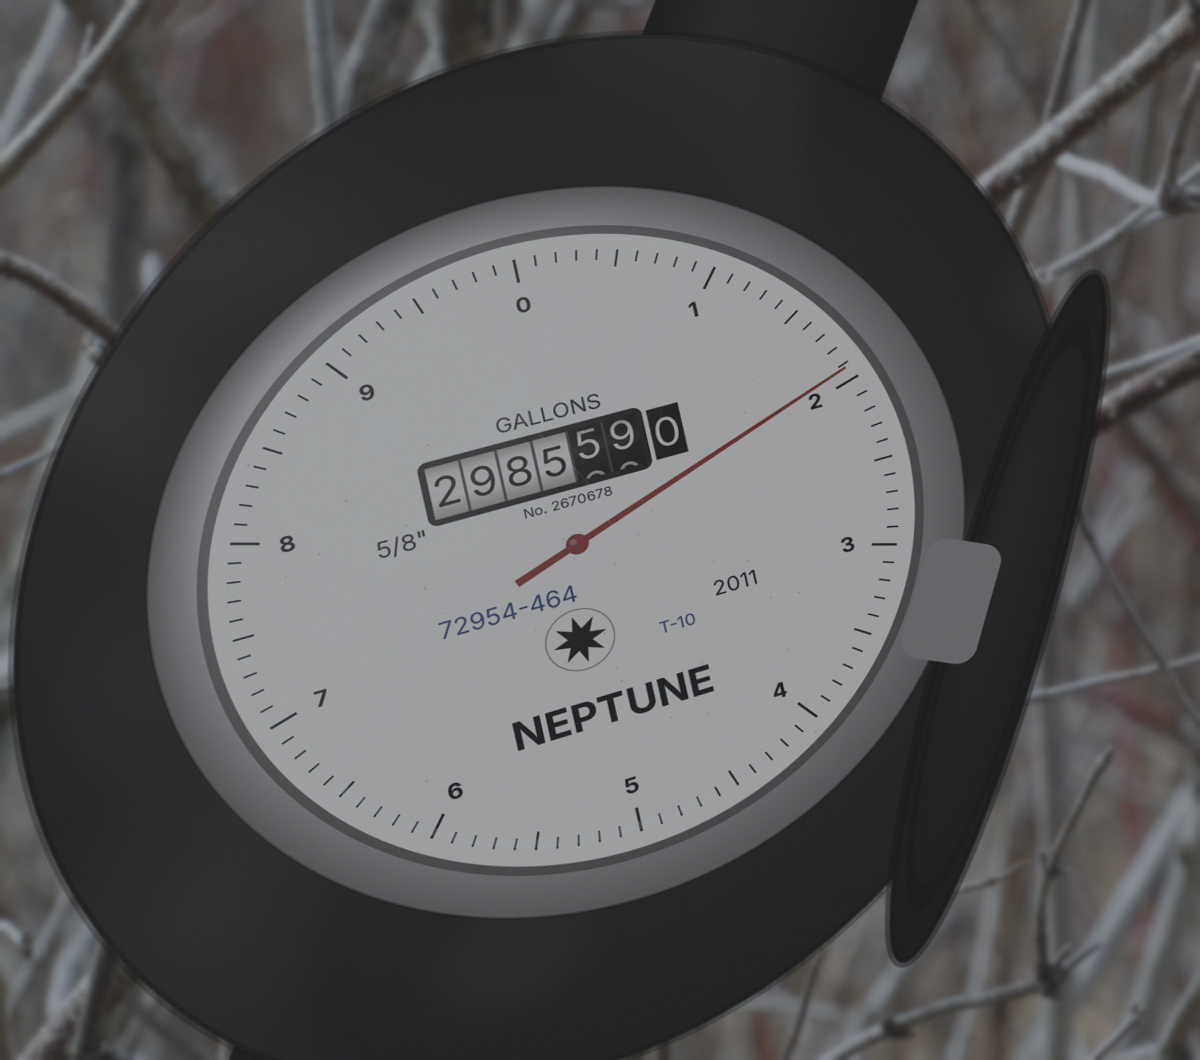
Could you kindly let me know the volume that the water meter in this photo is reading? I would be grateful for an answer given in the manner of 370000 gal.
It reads 2985591.9 gal
